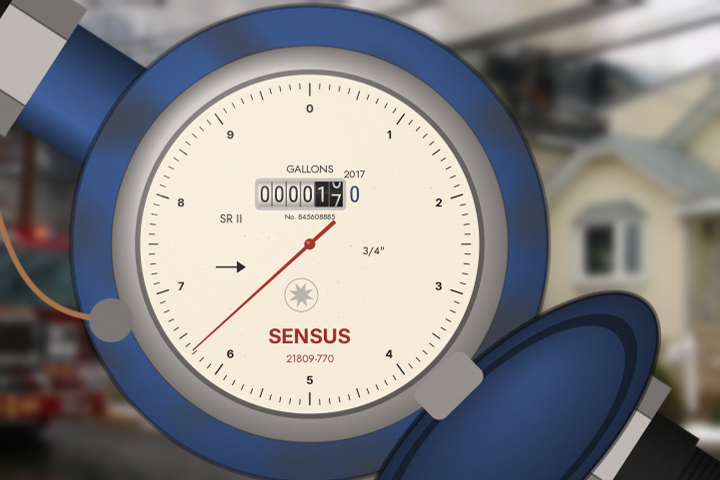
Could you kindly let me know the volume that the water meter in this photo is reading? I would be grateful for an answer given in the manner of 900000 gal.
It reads 166.3 gal
